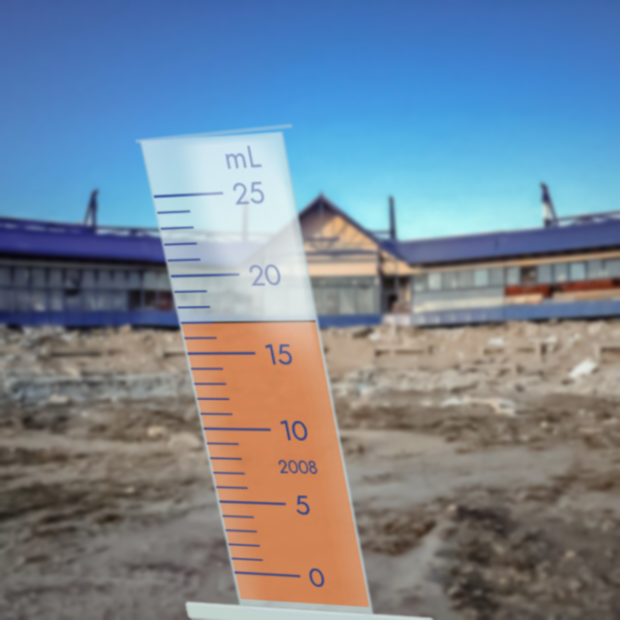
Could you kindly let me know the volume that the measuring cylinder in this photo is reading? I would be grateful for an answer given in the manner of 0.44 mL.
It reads 17 mL
